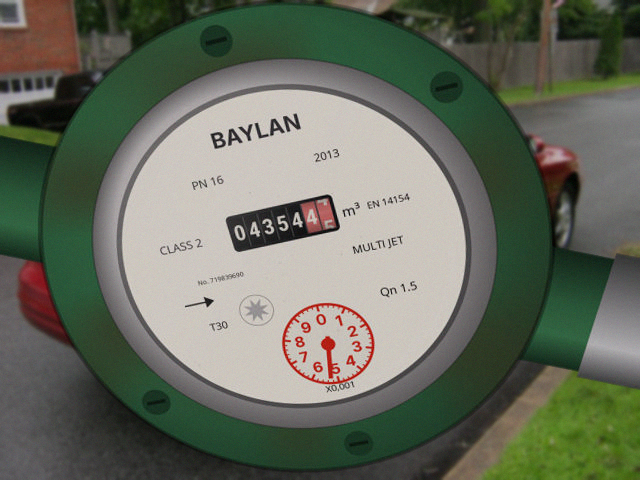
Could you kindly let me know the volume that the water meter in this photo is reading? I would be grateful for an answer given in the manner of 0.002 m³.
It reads 4354.445 m³
